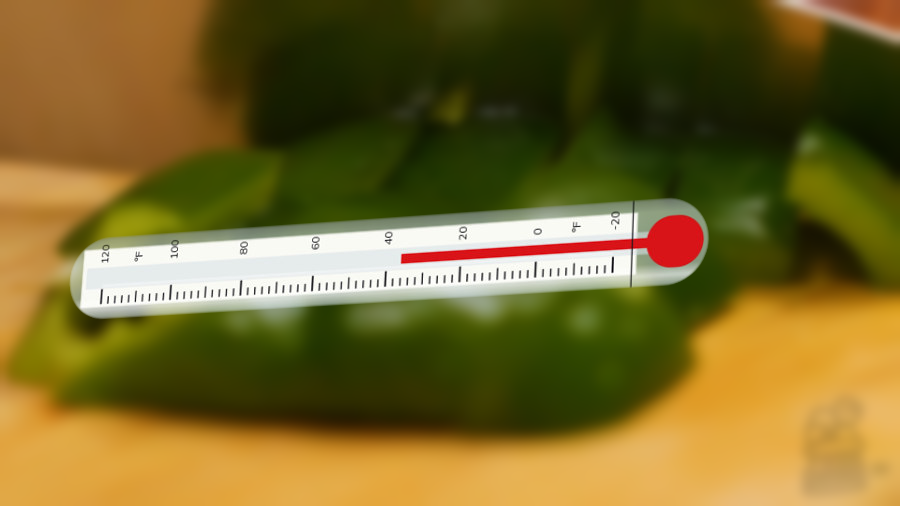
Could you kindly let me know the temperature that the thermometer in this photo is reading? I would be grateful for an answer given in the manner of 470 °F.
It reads 36 °F
